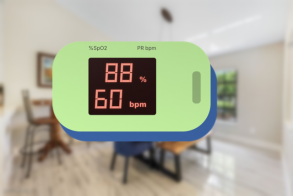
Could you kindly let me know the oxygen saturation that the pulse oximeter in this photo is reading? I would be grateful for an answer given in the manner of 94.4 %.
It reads 88 %
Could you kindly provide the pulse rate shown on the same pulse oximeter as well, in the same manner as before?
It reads 60 bpm
